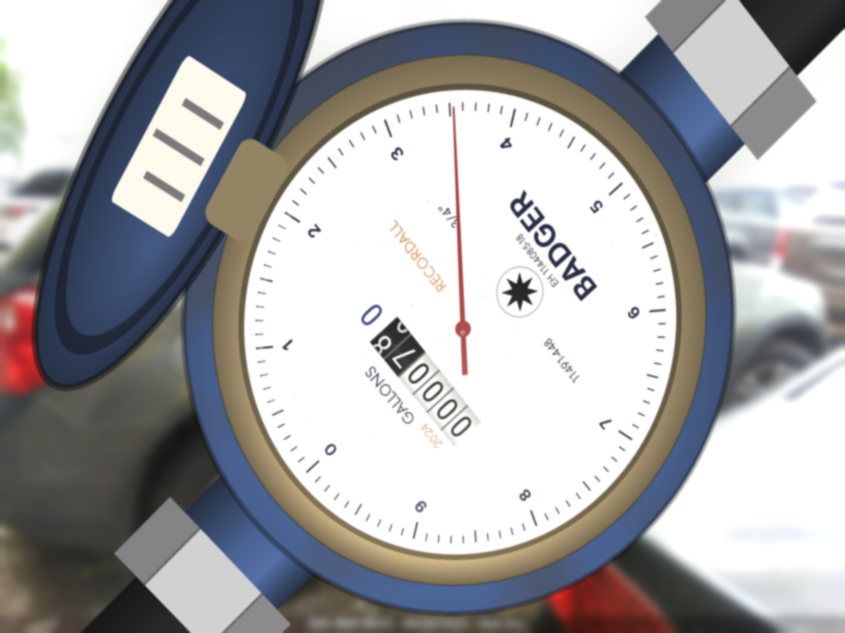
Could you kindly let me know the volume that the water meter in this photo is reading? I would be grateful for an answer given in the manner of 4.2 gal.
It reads 783.5 gal
